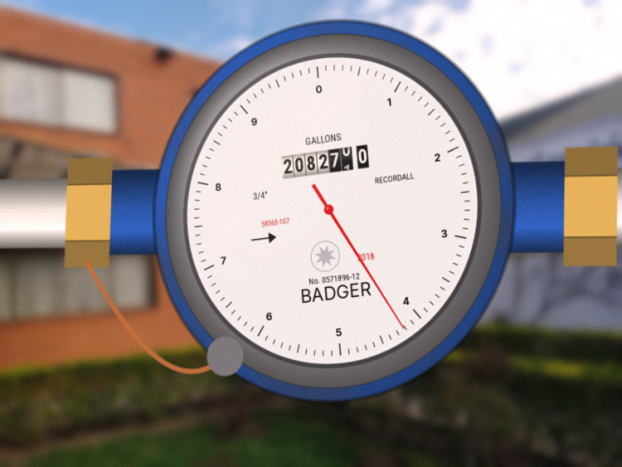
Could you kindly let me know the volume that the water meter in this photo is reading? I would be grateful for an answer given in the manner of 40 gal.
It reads 2082704.2 gal
